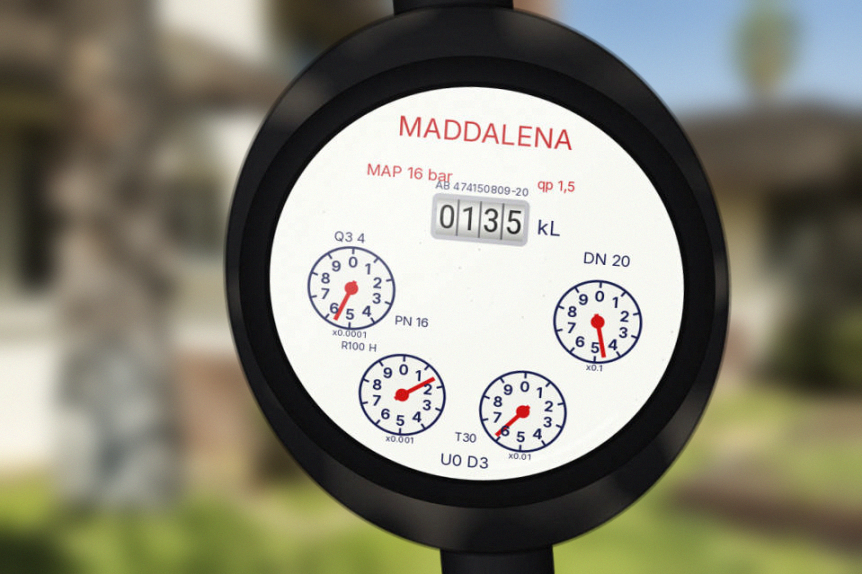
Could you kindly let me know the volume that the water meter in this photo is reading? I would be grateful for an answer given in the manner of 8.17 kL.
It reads 135.4615 kL
